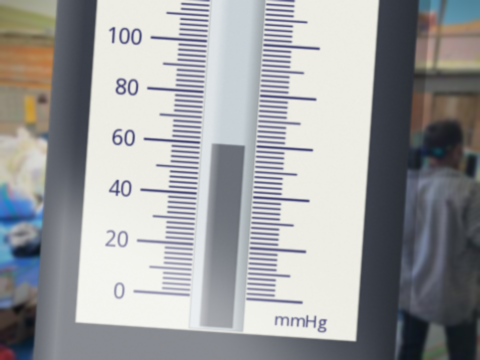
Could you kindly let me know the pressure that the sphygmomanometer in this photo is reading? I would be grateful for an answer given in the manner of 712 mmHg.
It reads 60 mmHg
